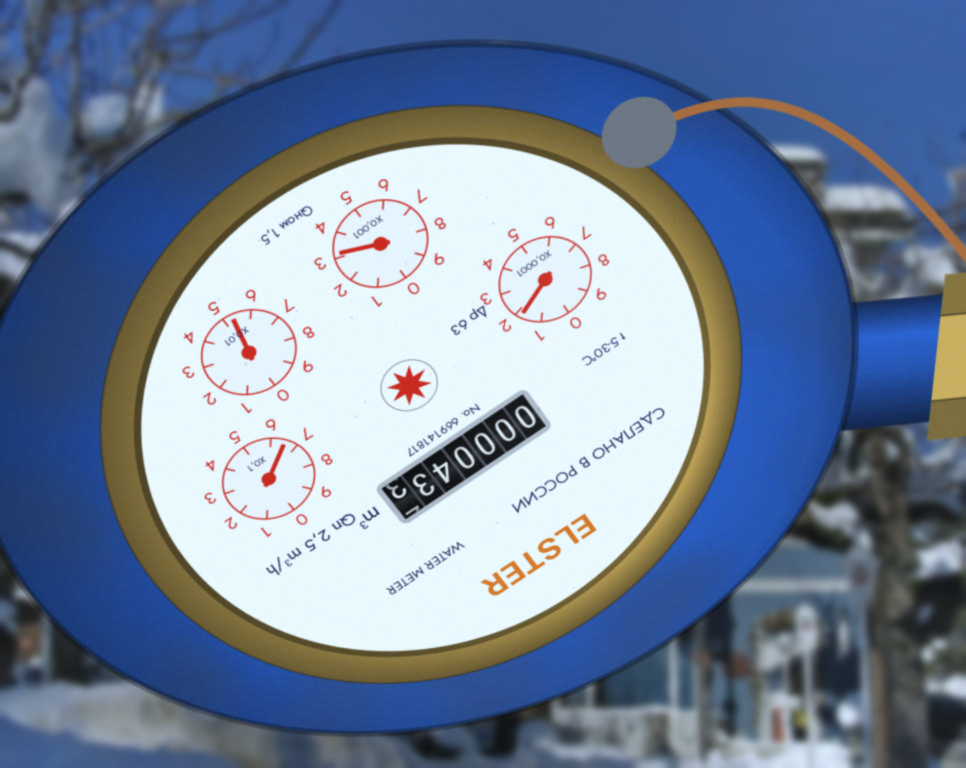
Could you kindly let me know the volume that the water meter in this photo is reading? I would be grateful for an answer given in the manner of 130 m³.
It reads 432.6531 m³
